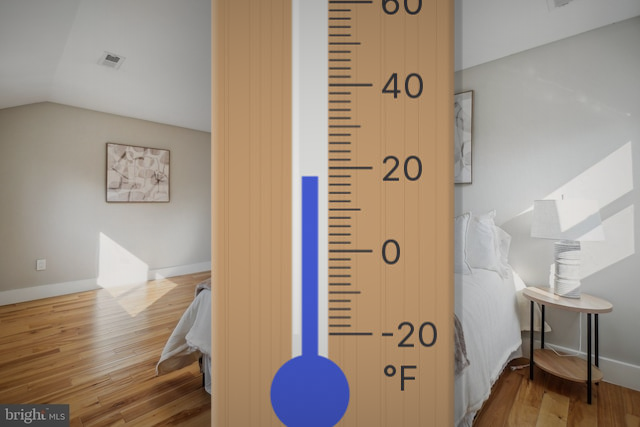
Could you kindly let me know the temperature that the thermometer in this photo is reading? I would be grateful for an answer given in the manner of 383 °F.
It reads 18 °F
